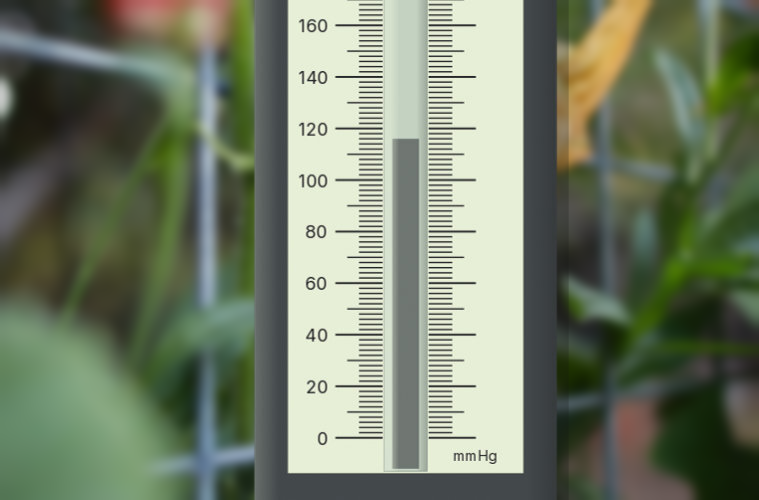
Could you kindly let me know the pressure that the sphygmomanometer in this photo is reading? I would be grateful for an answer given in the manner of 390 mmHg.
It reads 116 mmHg
